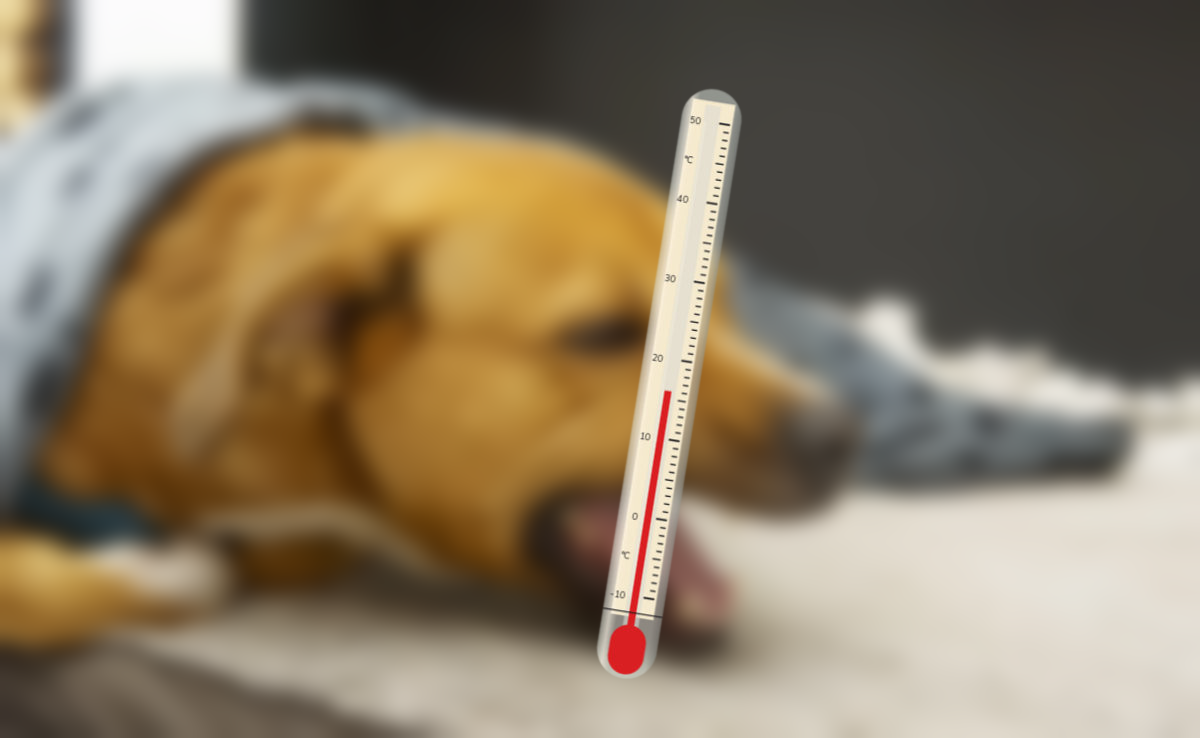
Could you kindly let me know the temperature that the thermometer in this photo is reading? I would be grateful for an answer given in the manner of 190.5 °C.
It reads 16 °C
